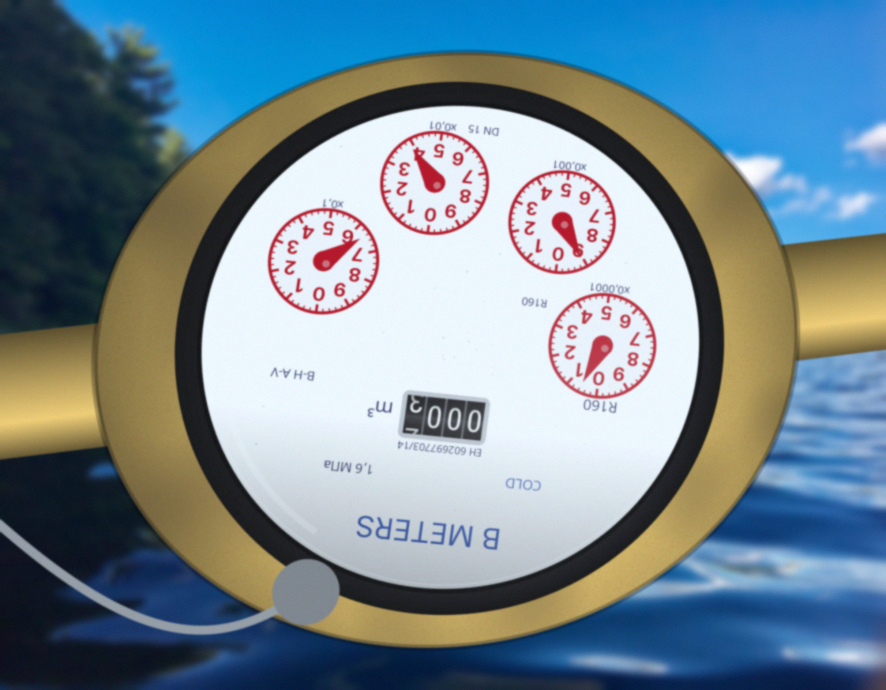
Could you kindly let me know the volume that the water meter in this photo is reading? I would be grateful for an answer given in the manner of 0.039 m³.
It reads 2.6390 m³
